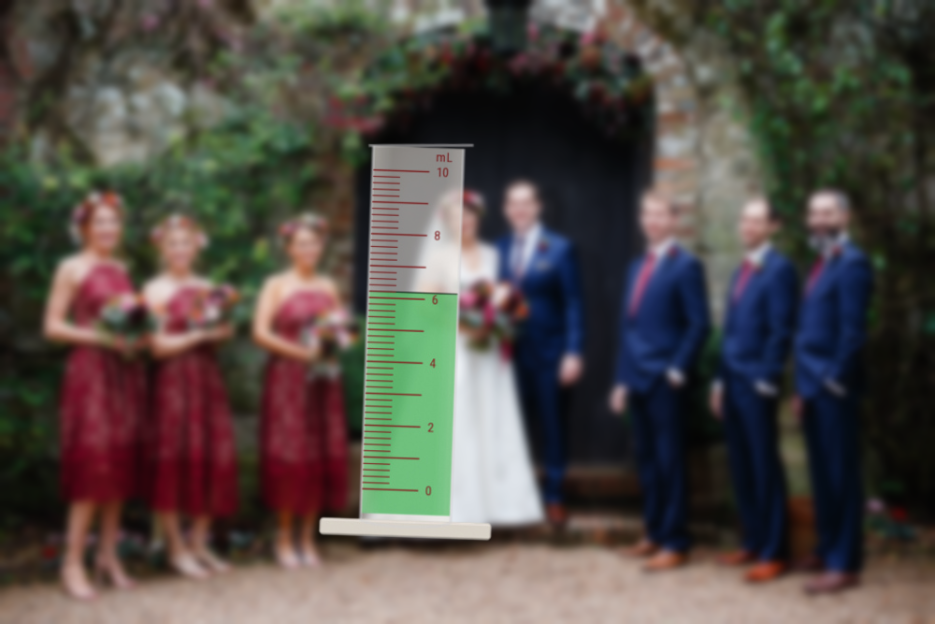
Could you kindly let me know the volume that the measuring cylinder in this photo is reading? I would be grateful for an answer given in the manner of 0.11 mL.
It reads 6.2 mL
